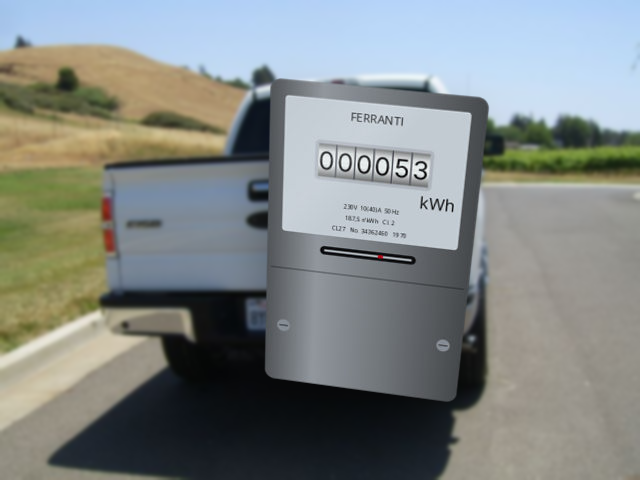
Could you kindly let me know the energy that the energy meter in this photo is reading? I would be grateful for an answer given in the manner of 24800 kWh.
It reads 53 kWh
